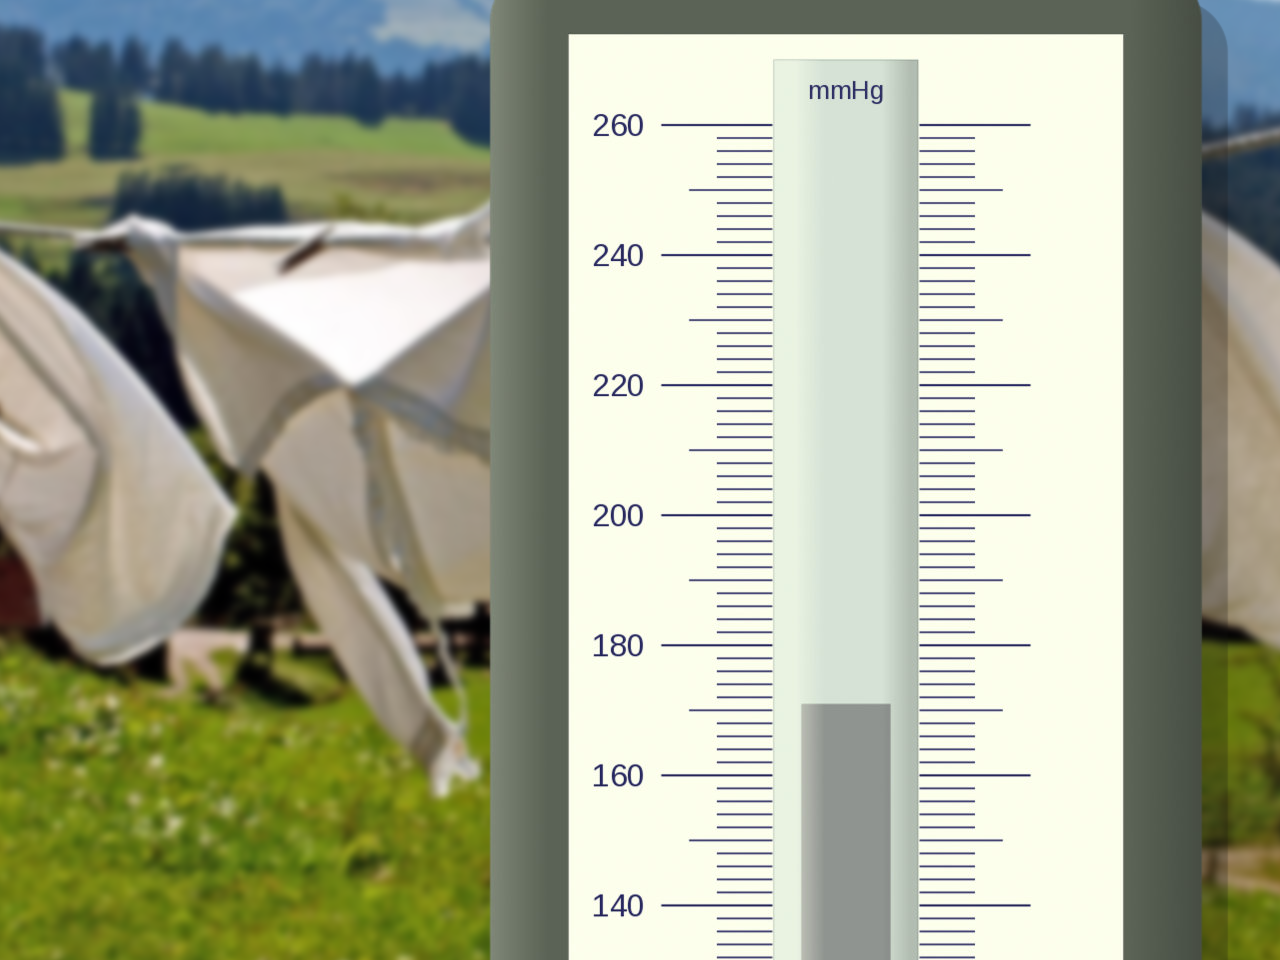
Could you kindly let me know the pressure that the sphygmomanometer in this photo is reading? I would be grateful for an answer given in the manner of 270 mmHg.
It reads 171 mmHg
